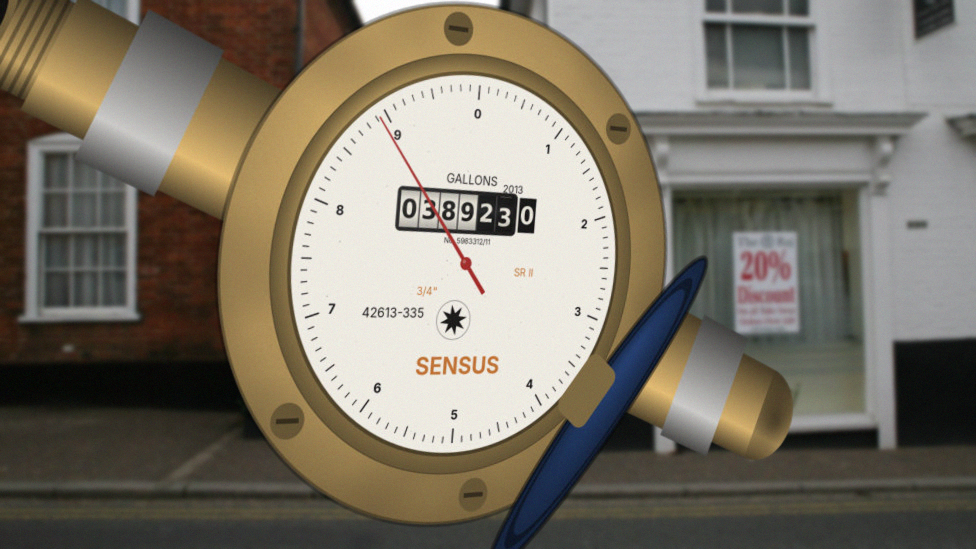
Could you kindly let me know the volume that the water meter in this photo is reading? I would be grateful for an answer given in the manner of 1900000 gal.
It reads 389228.9 gal
